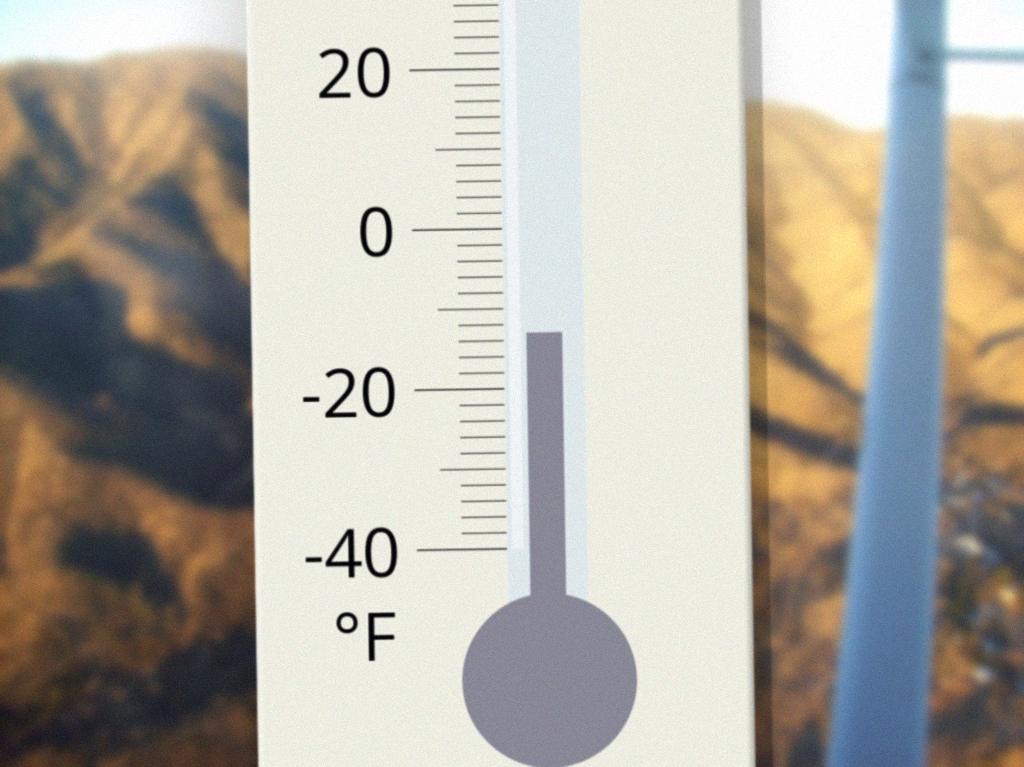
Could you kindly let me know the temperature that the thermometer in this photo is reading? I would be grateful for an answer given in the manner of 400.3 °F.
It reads -13 °F
